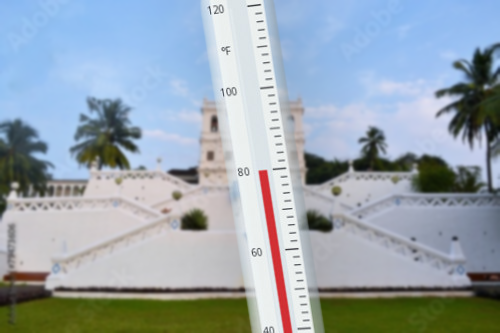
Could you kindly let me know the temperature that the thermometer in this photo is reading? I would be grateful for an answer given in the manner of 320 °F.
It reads 80 °F
